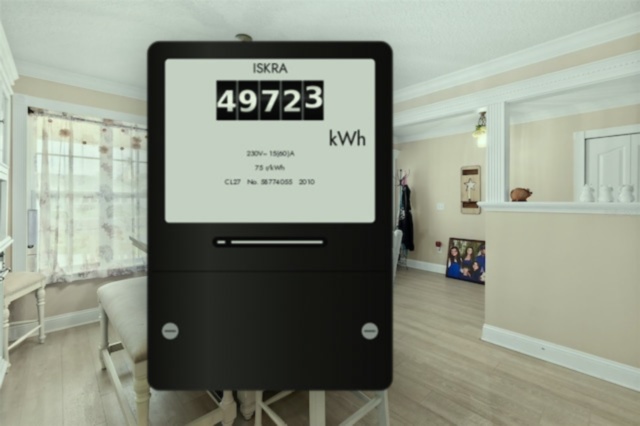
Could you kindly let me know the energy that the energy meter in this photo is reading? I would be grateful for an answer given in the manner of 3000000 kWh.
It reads 49723 kWh
